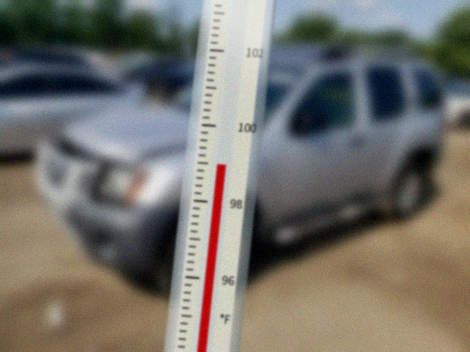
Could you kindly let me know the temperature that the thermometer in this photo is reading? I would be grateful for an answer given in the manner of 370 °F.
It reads 99 °F
